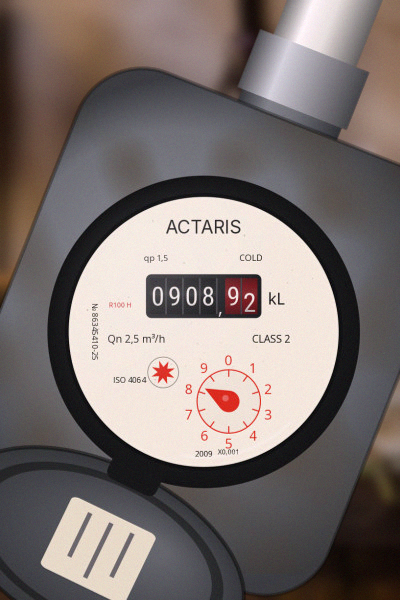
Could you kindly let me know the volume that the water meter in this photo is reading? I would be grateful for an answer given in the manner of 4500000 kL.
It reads 908.918 kL
